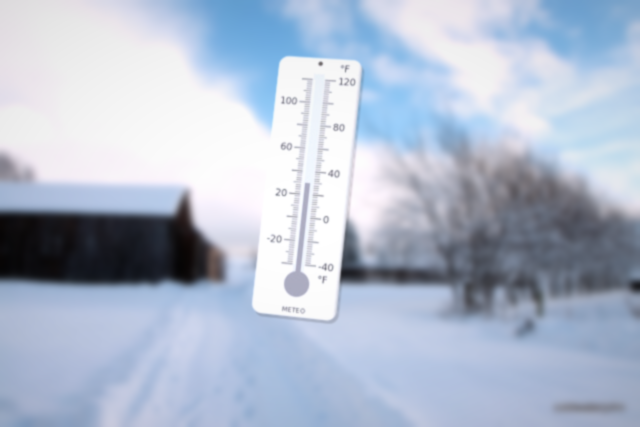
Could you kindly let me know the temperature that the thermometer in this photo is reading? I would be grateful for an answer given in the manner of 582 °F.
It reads 30 °F
